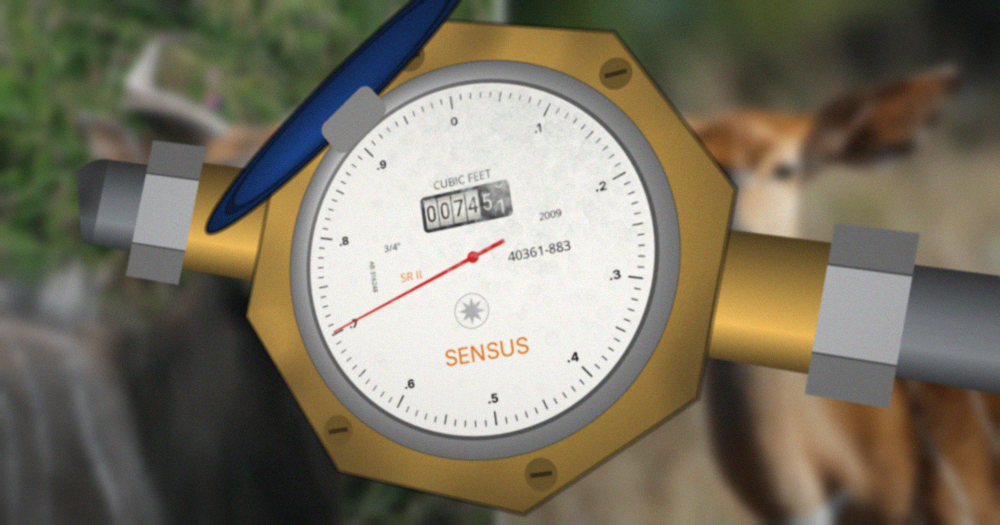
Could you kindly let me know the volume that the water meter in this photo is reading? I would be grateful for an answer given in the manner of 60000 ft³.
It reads 7450.70 ft³
